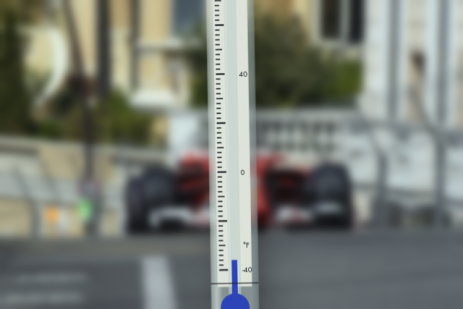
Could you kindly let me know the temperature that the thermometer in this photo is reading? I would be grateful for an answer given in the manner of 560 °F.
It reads -36 °F
